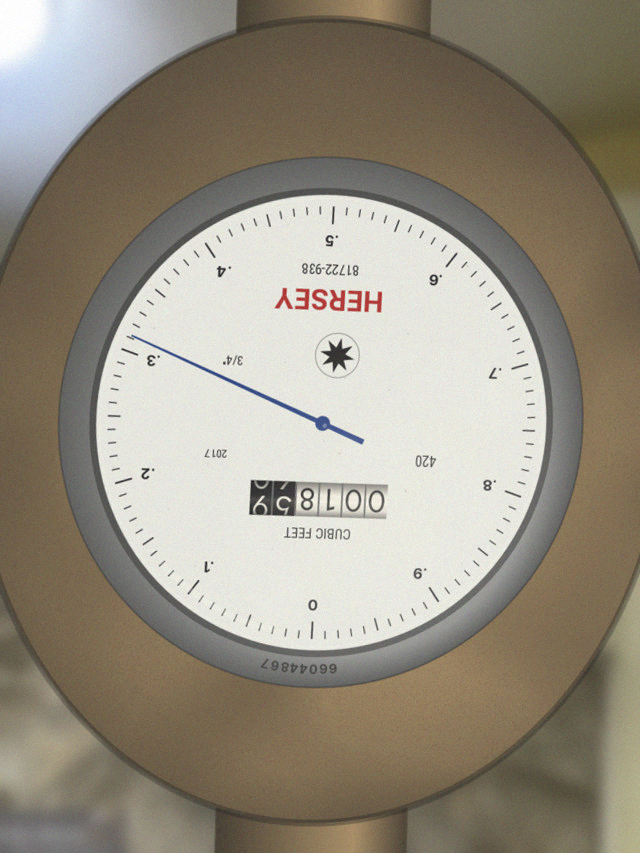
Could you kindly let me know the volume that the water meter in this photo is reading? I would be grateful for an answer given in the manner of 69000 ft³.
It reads 1859.31 ft³
